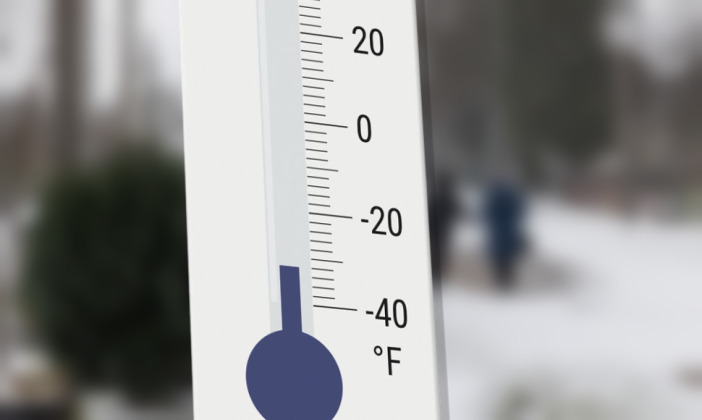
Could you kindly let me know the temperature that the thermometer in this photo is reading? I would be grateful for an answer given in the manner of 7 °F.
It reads -32 °F
